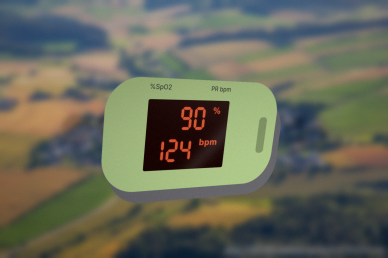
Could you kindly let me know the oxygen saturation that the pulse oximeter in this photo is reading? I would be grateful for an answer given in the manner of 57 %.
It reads 90 %
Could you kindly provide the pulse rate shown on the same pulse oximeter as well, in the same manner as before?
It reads 124 bpm
